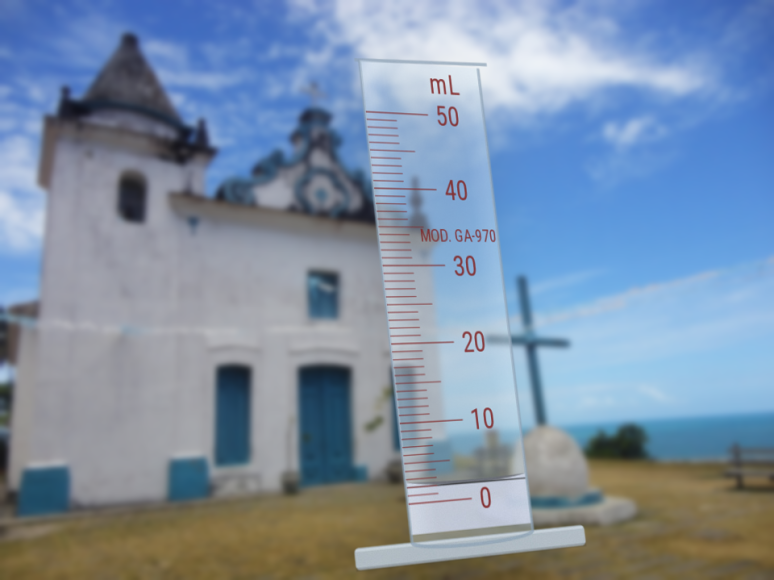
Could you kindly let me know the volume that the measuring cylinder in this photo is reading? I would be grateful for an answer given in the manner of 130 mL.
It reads 2 mL
